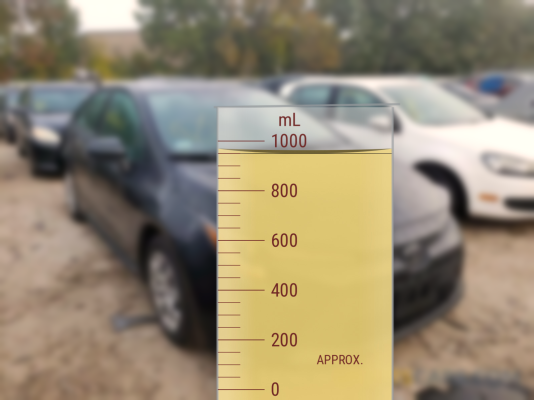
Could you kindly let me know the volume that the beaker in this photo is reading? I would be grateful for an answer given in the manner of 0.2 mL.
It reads 950 mL
